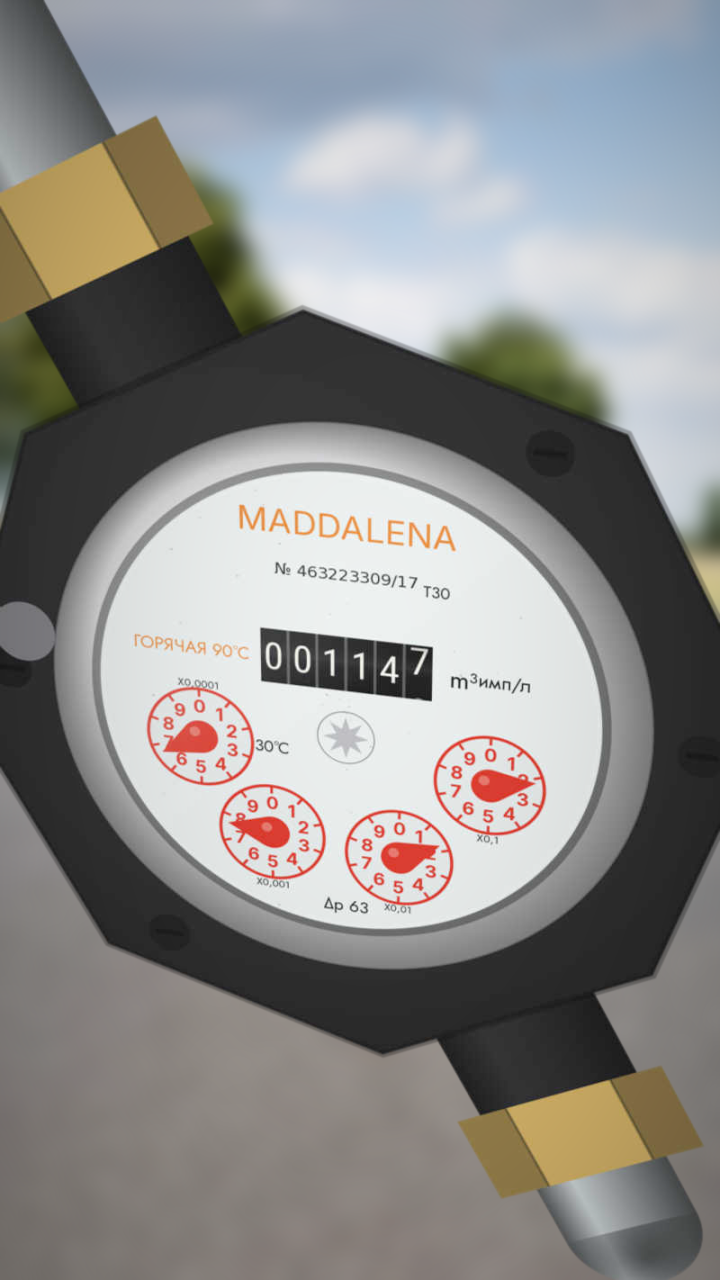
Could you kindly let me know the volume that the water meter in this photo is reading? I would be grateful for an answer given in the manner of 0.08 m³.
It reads 1147.2176 m³
